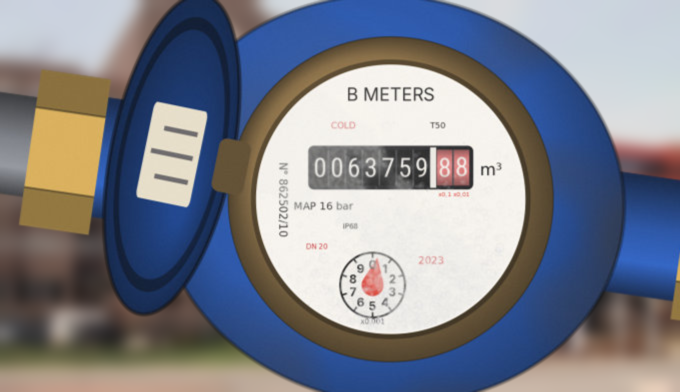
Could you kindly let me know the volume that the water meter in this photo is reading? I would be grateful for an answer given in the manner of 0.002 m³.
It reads 63759.880 m³
